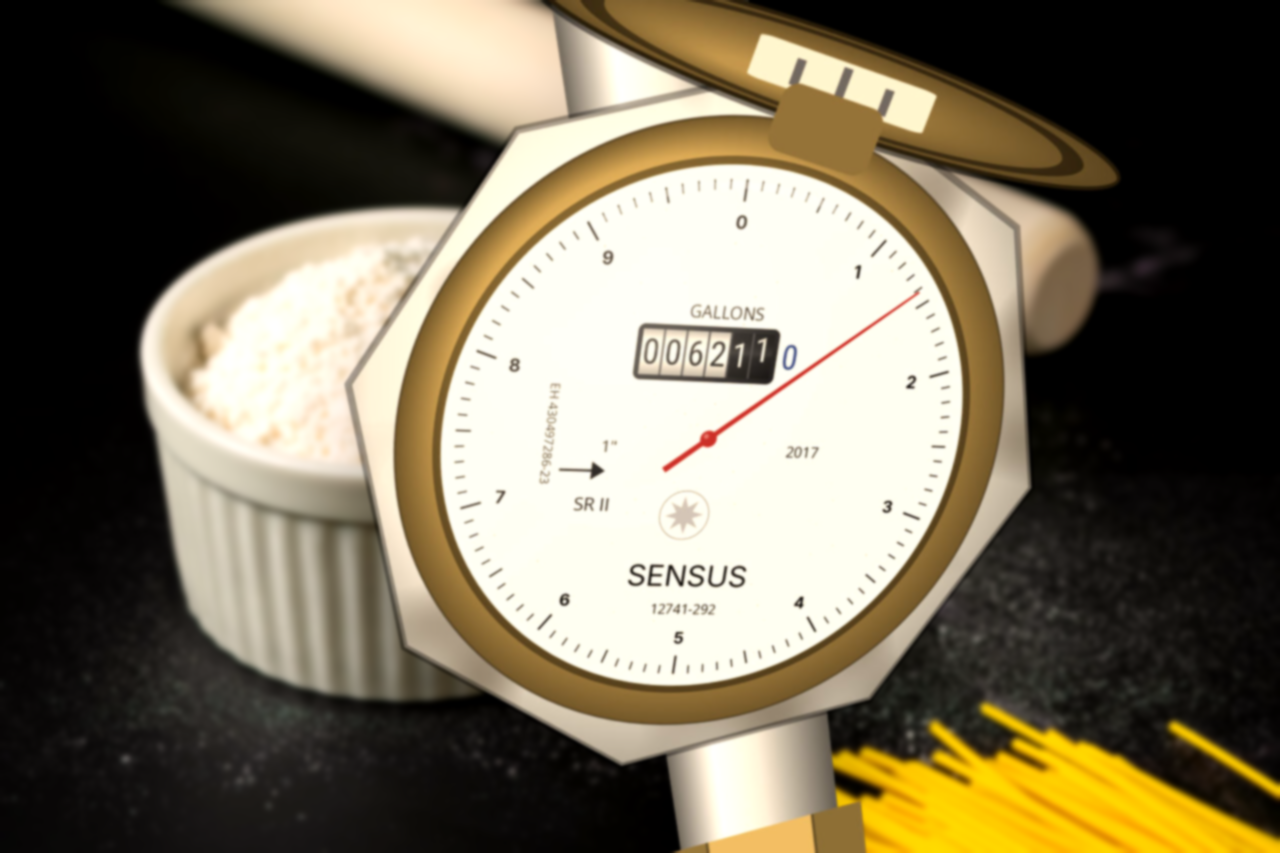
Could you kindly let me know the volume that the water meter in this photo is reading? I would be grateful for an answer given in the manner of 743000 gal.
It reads 62111.4 gal
